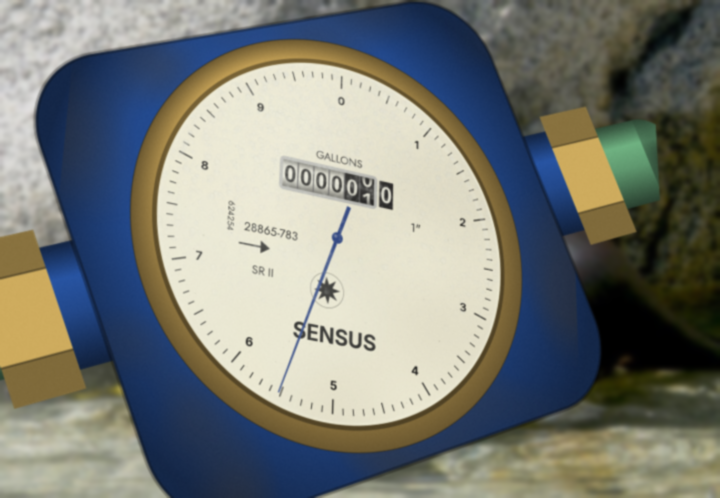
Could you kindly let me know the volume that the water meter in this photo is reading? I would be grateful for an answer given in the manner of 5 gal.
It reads 5.5 gal
